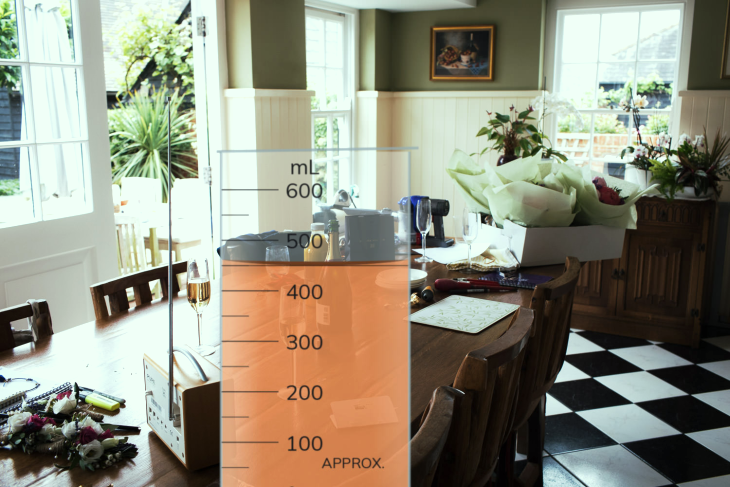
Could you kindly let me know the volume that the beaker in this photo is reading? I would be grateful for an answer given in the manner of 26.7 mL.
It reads 450 mL
